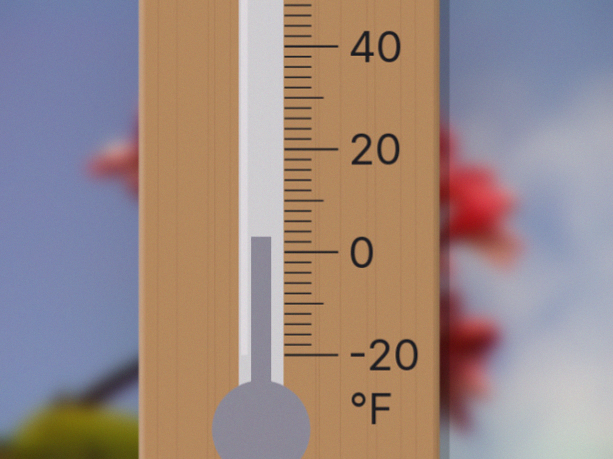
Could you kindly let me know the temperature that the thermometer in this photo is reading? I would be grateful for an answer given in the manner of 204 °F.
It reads 3 °F
